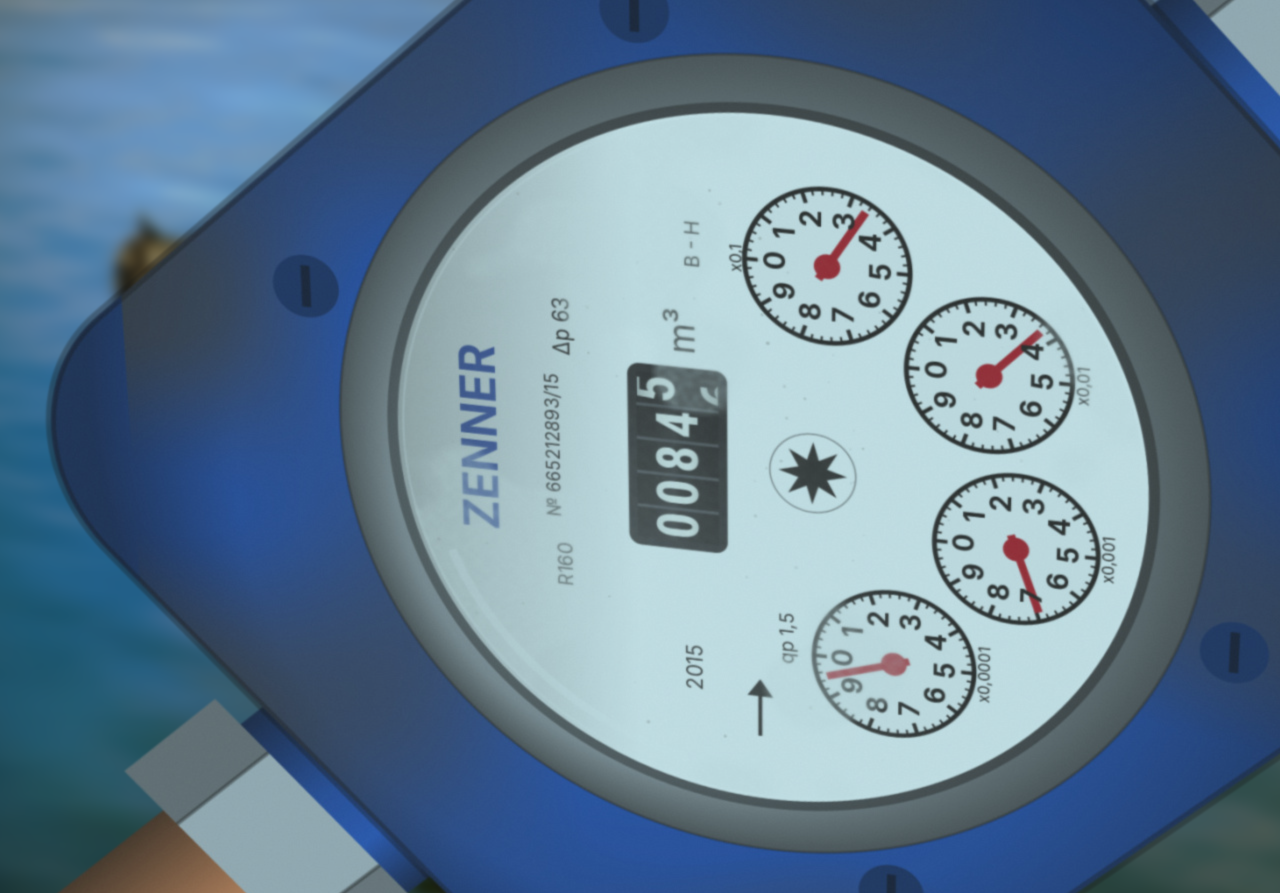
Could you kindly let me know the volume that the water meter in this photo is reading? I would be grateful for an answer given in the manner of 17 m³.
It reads 845.3369 m³
